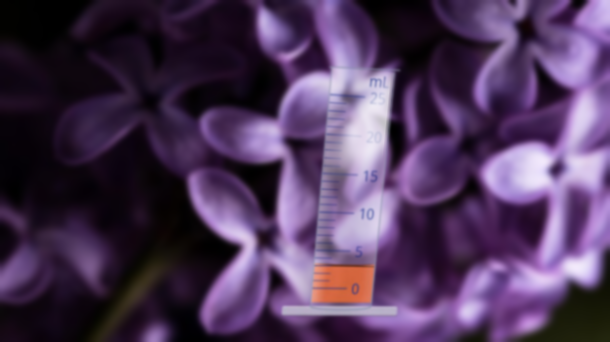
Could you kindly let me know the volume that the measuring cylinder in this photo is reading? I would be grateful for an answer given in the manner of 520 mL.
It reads 3 mL
